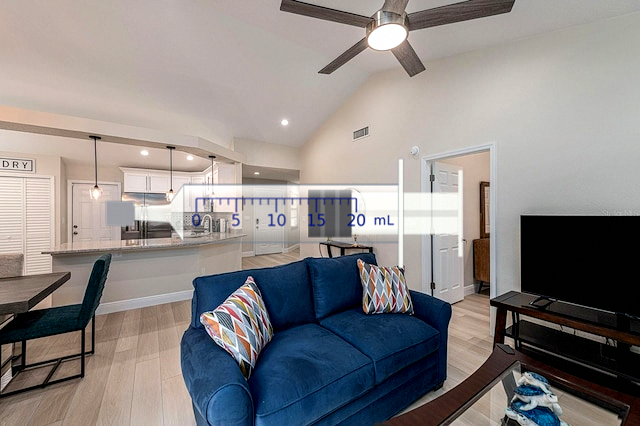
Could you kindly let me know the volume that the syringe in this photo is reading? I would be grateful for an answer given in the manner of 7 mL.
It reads 14 mL
